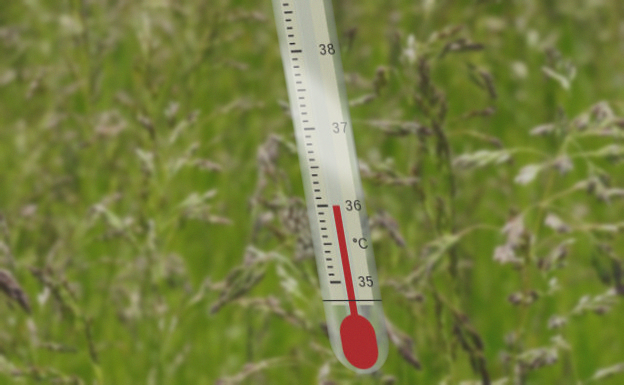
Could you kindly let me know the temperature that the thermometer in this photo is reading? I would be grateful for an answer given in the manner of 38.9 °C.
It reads 36 °C
